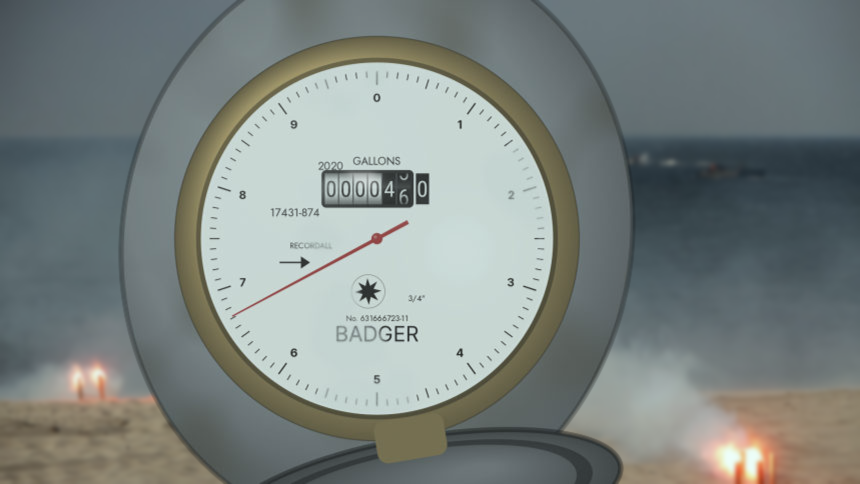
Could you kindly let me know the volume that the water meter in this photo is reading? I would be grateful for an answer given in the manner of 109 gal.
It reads 456.7 gal
